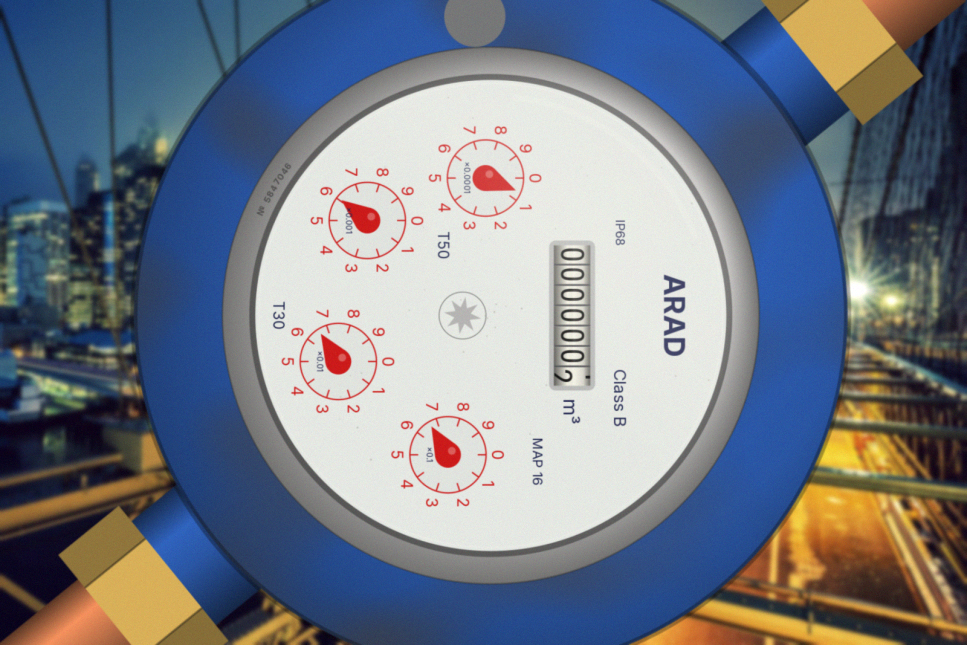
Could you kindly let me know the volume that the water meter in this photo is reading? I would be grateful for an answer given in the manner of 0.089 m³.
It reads 1.6660 m³
